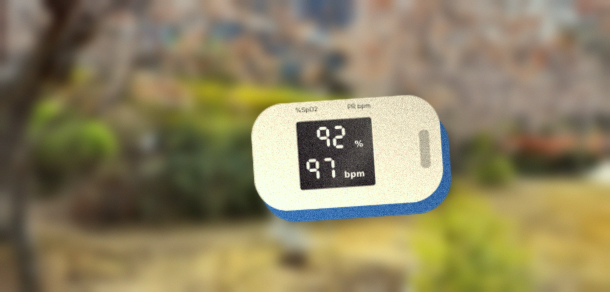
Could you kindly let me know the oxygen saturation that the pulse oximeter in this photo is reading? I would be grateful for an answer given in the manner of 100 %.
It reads 92 %
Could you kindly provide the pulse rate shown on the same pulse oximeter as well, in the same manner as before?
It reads 97 bpm
